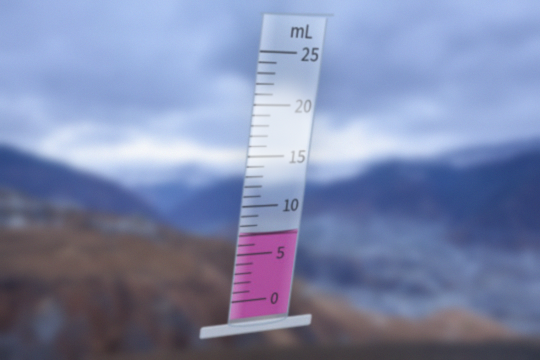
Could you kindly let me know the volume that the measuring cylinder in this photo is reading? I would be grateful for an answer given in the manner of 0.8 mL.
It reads 7 mL
